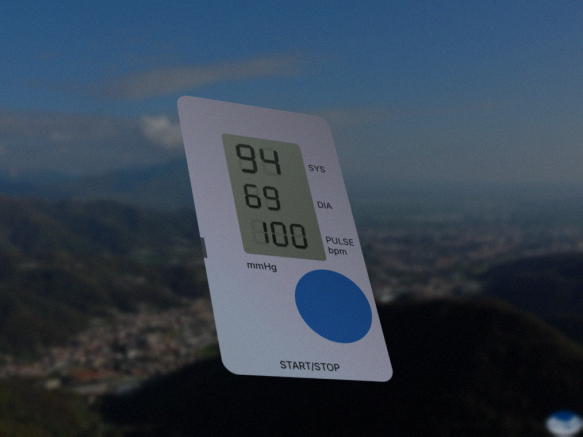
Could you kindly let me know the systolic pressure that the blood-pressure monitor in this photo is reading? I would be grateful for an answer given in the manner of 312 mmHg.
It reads 94 mmHg
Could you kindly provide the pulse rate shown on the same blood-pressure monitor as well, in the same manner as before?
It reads 100 bpm
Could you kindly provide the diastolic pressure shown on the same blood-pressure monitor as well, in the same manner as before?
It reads 69 mmHg
